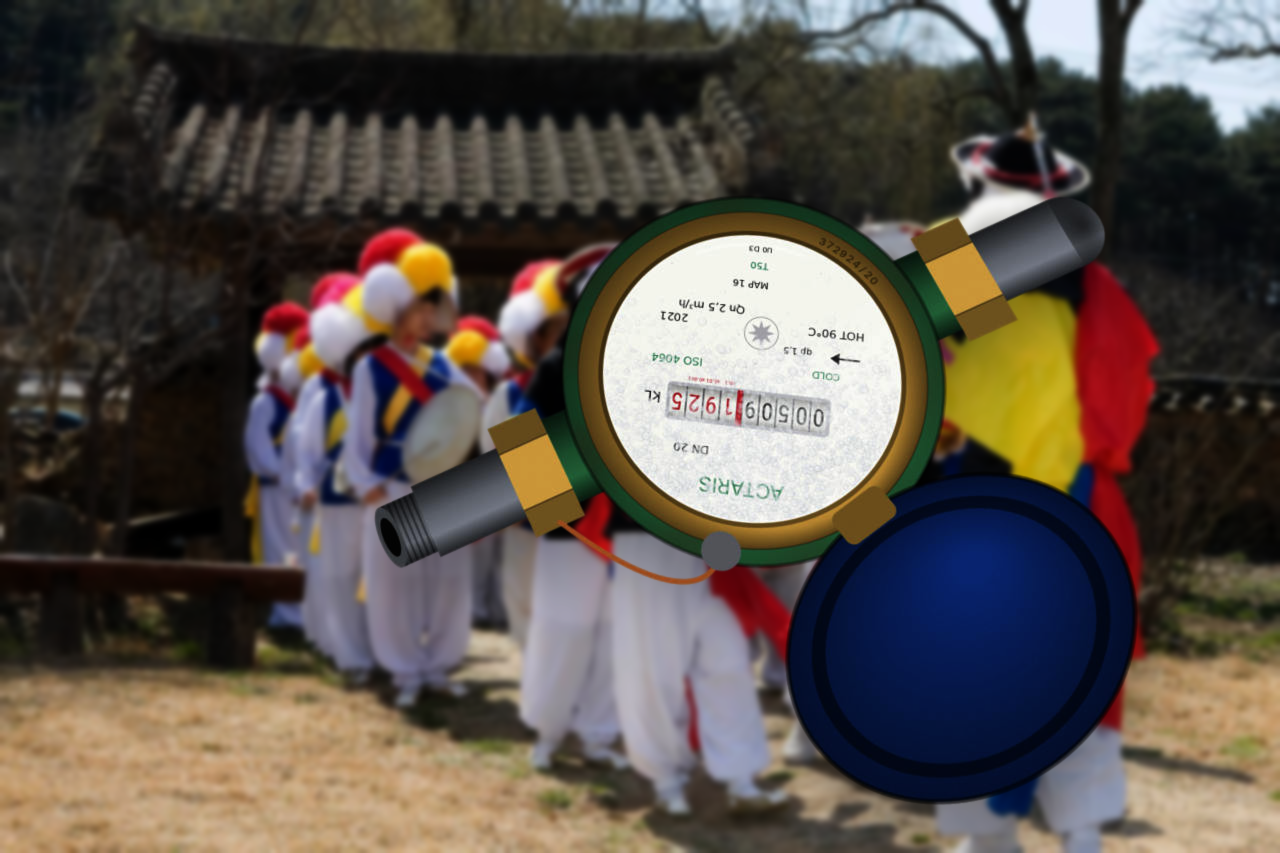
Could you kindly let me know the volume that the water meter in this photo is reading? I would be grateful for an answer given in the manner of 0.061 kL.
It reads 509.1925 kL
